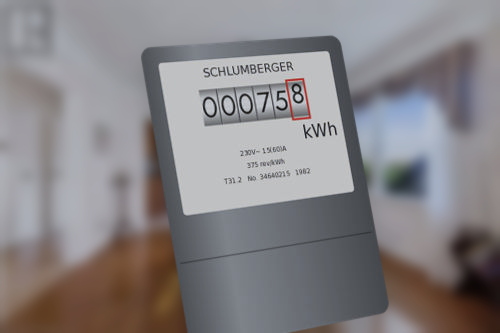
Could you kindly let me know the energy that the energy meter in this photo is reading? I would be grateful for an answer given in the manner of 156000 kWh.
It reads 75.8 kWh
